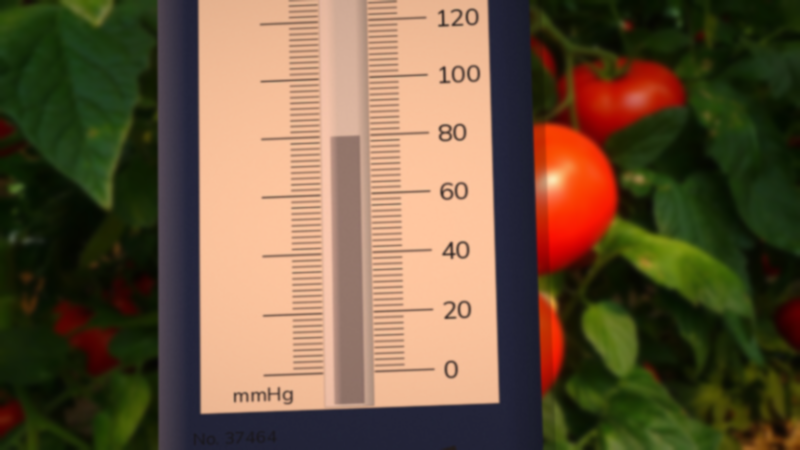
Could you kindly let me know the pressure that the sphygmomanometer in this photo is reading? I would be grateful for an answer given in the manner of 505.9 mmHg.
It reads 80 mmHg
